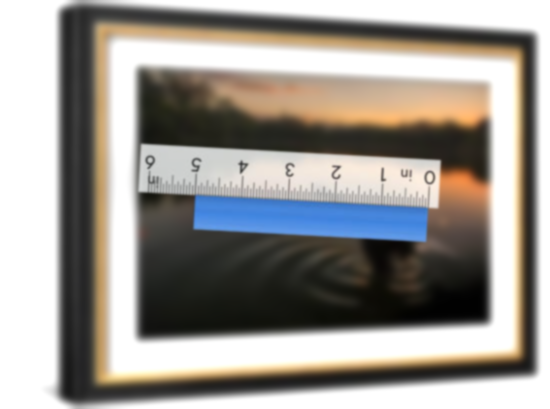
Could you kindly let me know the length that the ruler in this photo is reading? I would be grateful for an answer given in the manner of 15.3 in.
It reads 5 in
